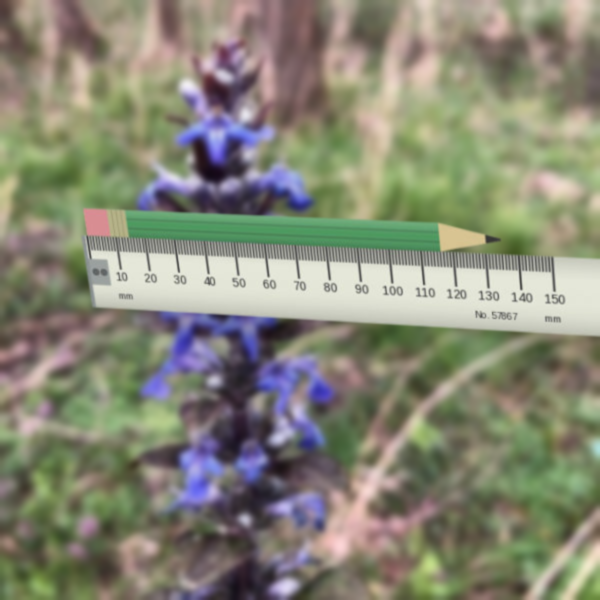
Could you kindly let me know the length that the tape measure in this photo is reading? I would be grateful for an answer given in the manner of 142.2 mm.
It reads 135 mm
